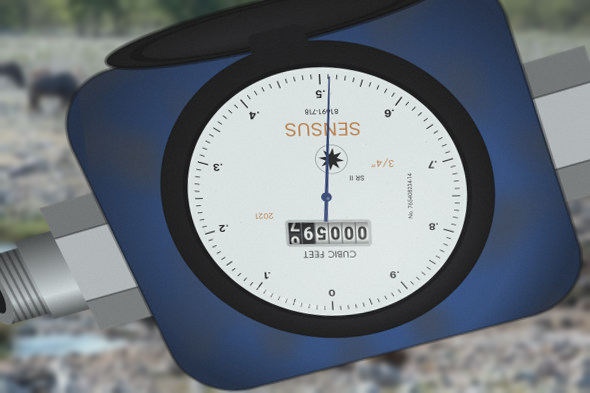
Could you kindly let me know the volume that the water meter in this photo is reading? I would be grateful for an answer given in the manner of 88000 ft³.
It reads 596.51 ft³
